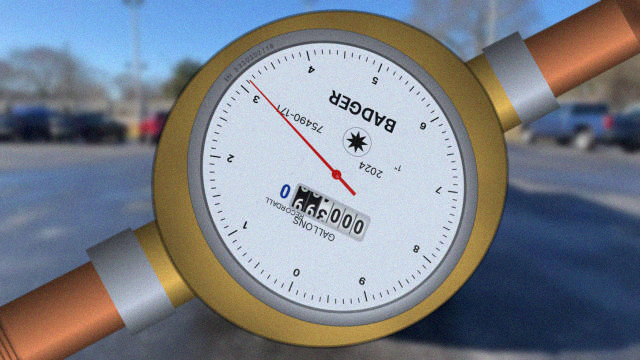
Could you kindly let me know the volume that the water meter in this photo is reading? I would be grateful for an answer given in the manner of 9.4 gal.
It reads 3993.1 gal
